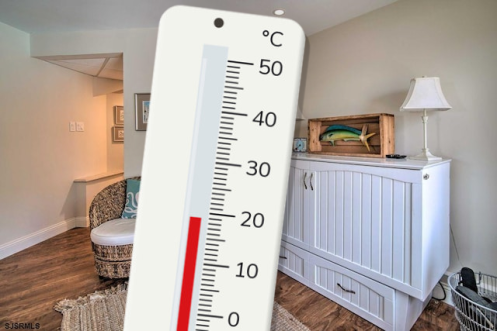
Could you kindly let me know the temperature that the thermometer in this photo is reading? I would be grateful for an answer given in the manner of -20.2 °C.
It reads 19 °C
